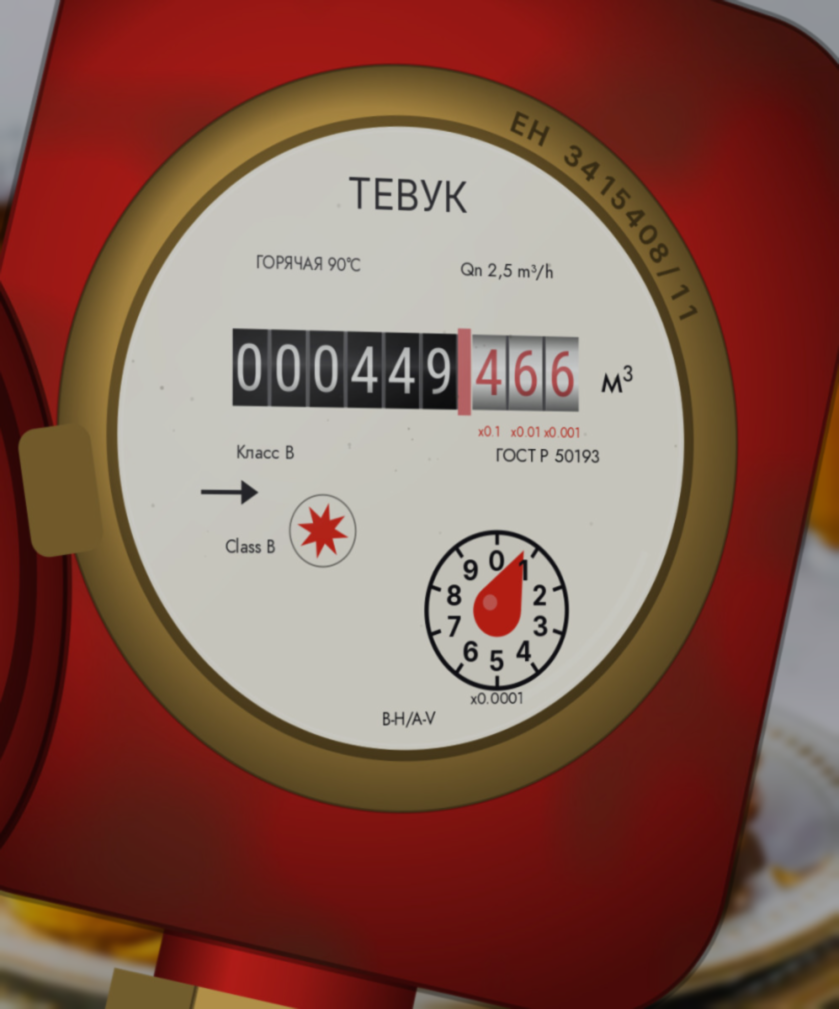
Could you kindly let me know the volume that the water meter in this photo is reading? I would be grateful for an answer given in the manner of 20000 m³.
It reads 449.4660 m³
